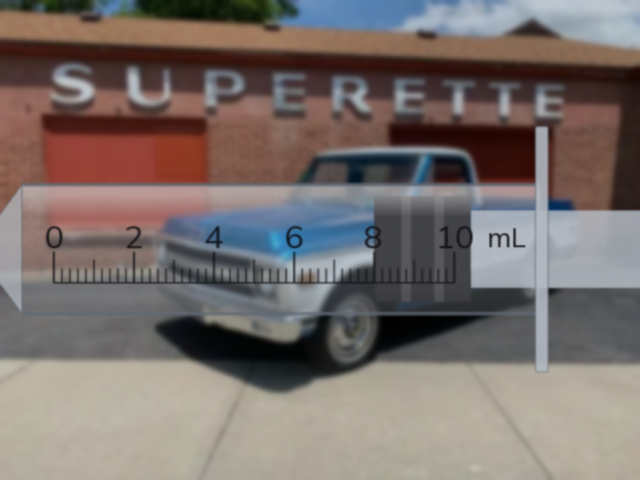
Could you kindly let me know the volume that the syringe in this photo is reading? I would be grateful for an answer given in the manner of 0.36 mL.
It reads 8 mL
